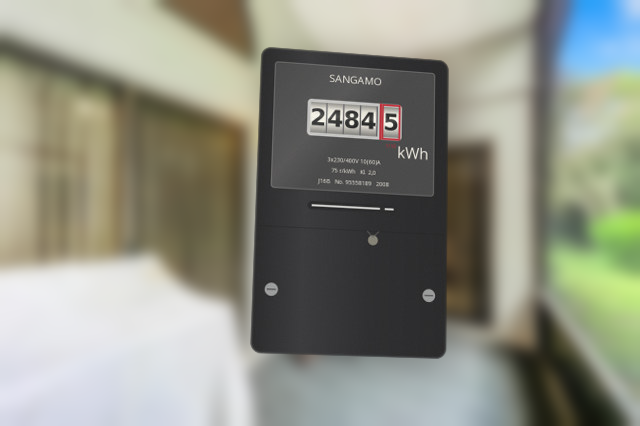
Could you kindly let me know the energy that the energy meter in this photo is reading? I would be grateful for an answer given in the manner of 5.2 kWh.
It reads 2484.5 kWh
